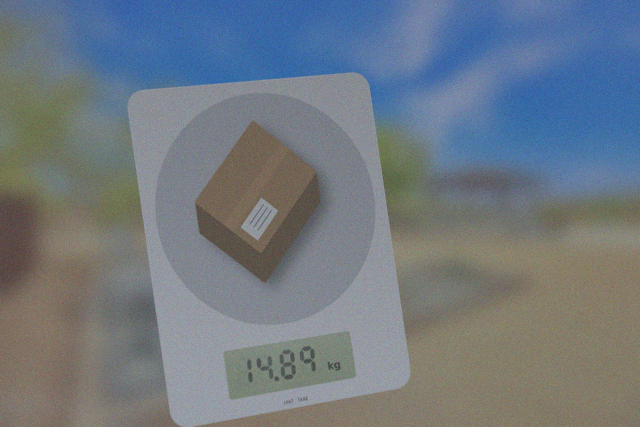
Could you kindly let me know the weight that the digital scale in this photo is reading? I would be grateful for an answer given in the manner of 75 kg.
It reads 14.89 kg
